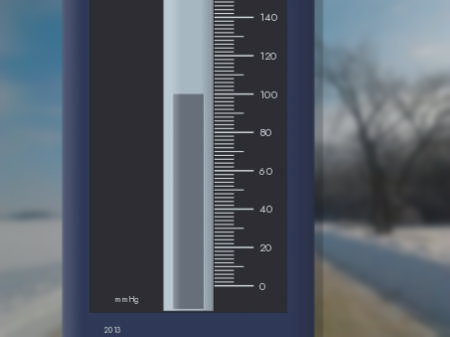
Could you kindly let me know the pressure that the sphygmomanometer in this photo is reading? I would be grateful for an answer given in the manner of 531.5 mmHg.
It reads 100 mmHg
